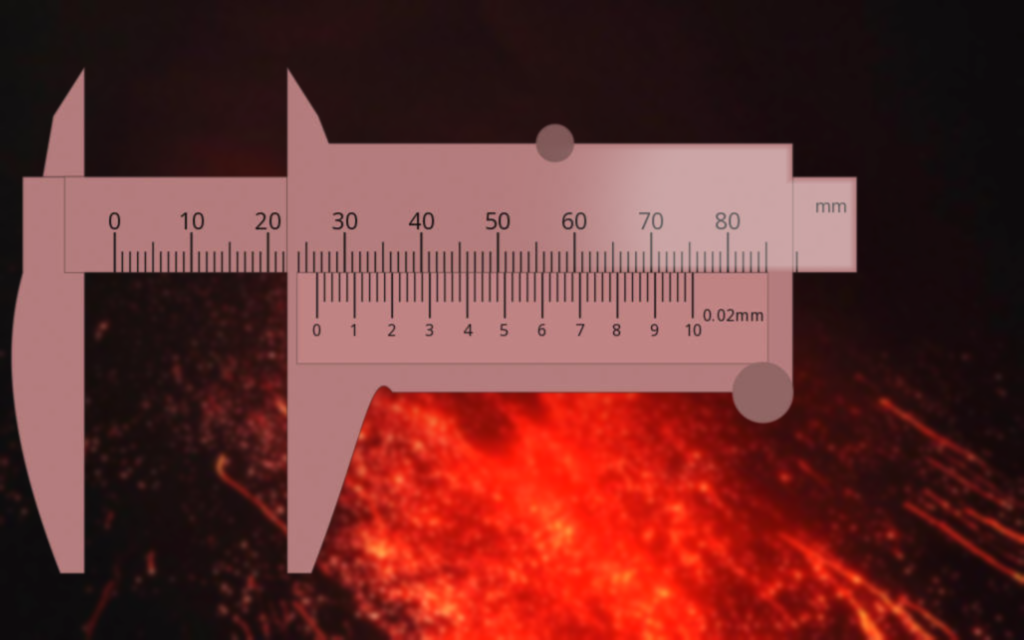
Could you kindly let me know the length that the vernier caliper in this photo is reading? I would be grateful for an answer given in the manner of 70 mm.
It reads 26.4 mm
